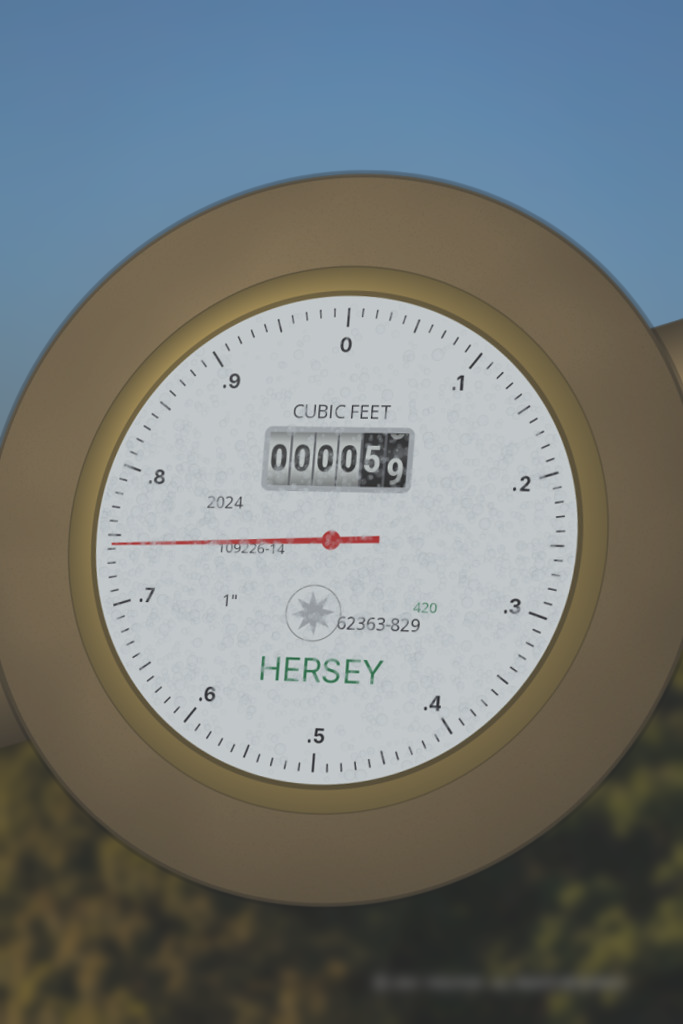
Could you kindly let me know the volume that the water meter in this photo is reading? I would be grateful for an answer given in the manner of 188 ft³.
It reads 58.74 ft³
